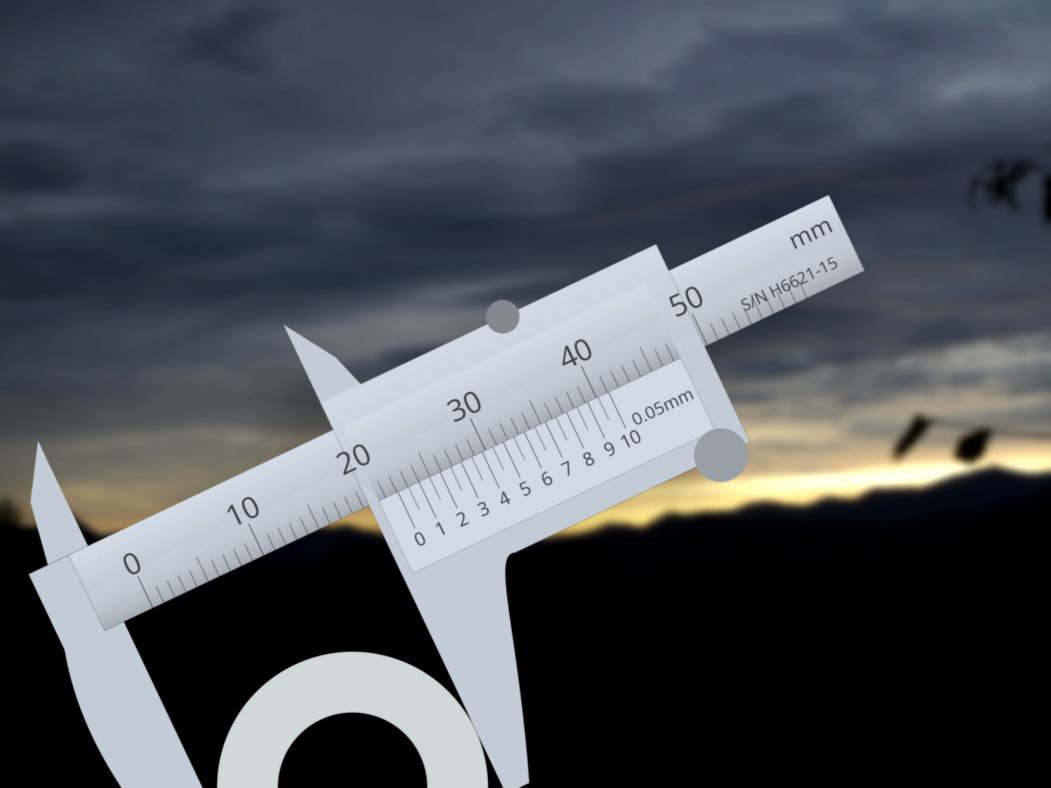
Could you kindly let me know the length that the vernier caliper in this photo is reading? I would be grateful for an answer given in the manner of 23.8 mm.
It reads 22.1 mm
